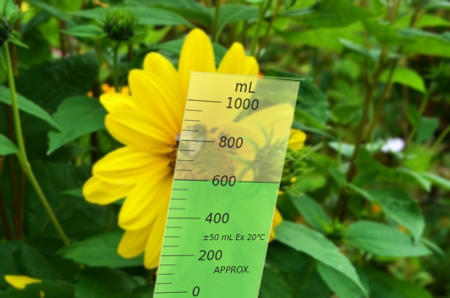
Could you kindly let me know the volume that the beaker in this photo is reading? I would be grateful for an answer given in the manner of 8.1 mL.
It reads 600 mL
